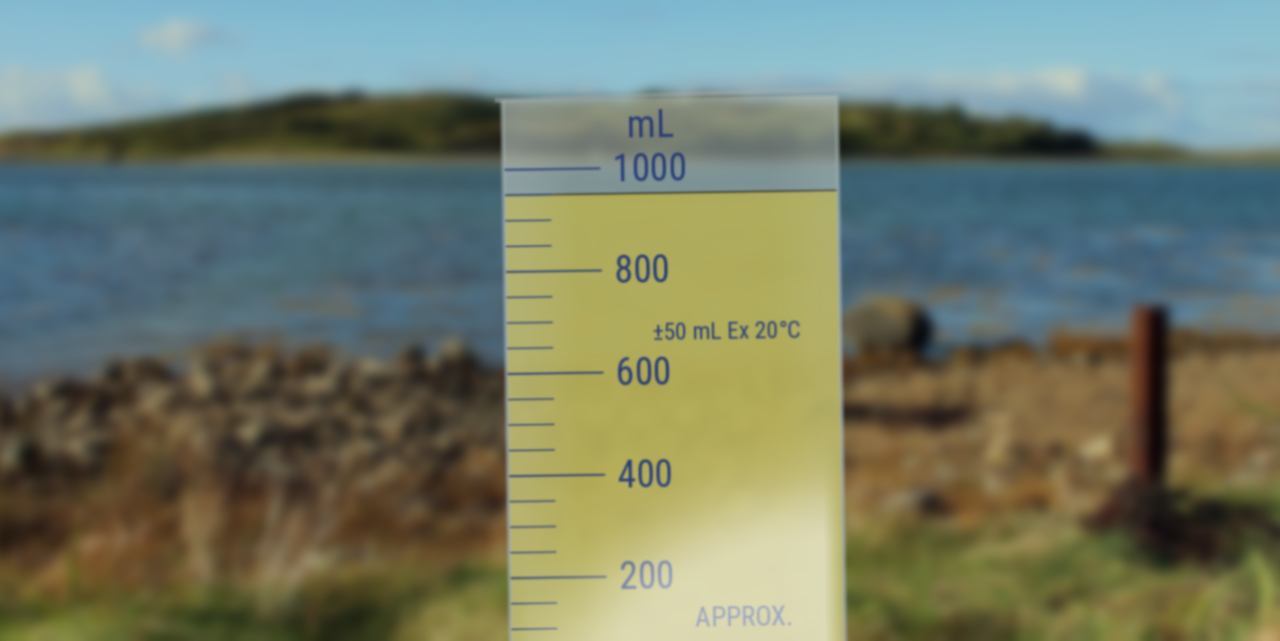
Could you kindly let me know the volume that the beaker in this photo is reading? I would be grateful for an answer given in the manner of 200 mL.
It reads 950 mL
